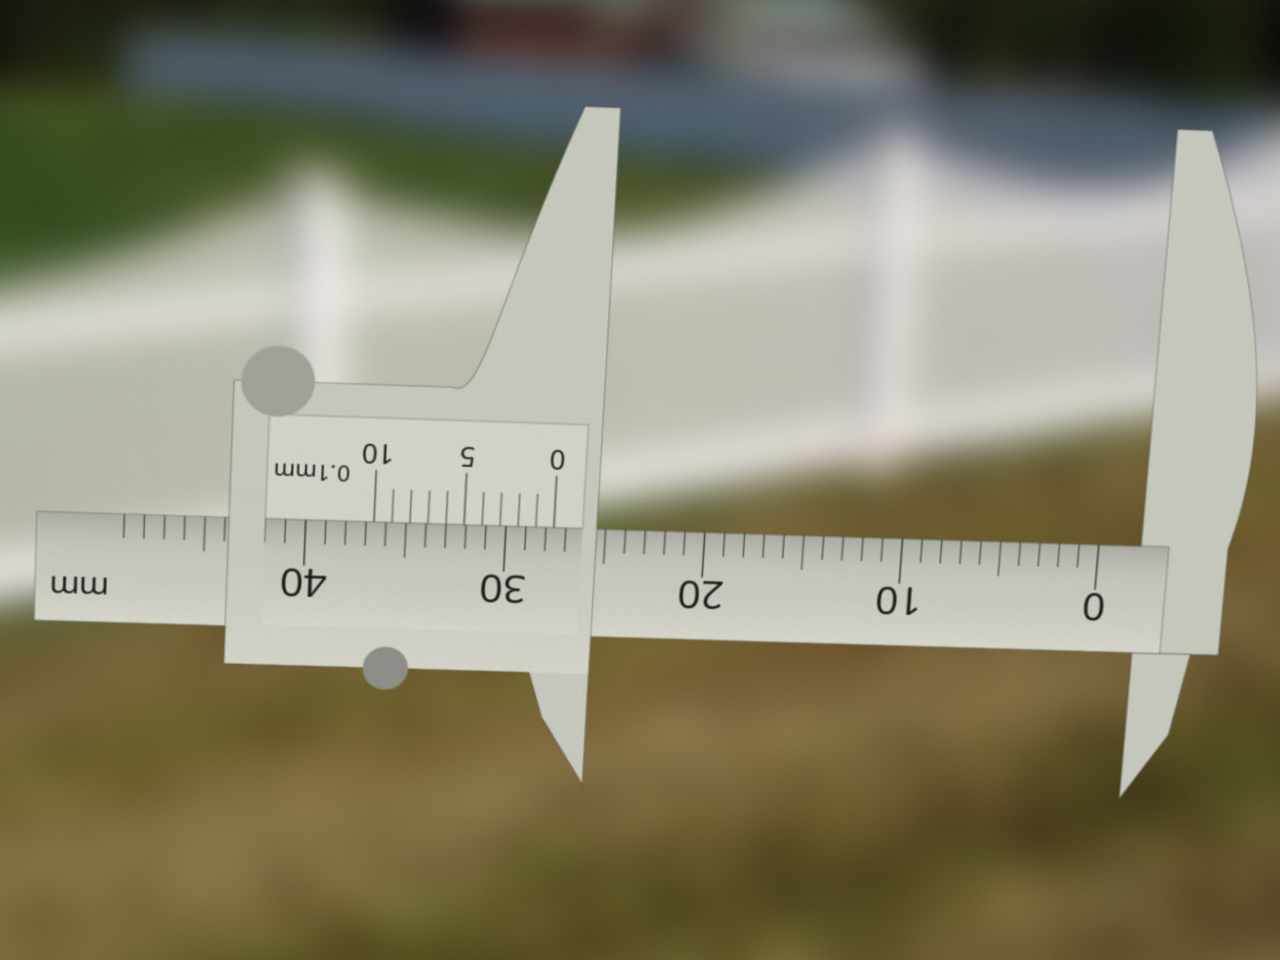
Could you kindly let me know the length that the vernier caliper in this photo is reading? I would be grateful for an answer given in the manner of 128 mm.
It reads 27.6 mm
